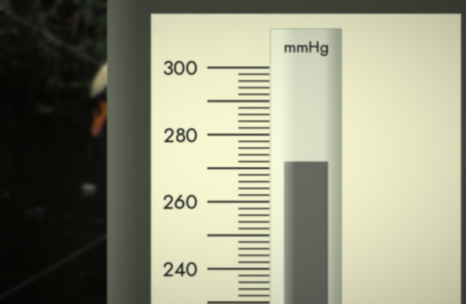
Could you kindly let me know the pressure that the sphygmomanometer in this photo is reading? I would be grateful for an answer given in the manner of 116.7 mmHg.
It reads 272 mmHg
